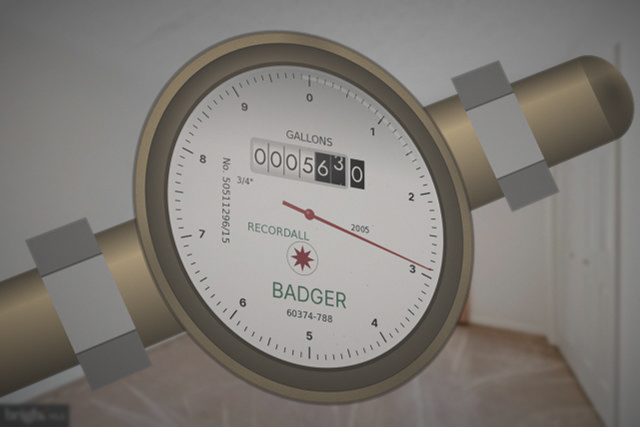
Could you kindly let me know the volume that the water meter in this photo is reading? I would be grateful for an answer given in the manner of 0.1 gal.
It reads 5632.9 gal
